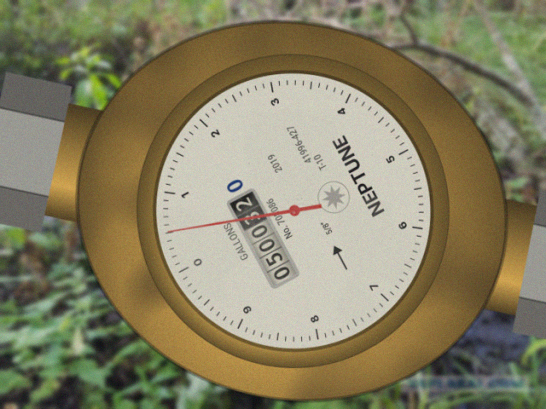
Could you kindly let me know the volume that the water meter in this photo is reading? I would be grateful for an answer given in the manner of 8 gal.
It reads 500320.5 gal
